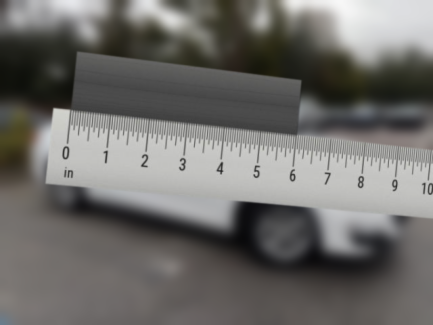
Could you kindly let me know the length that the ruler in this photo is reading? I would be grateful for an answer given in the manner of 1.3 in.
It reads 6 in
